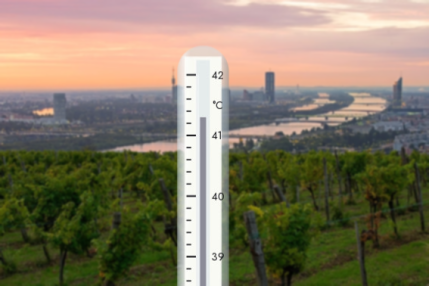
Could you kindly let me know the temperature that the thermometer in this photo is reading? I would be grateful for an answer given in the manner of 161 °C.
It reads 41.3 °C
